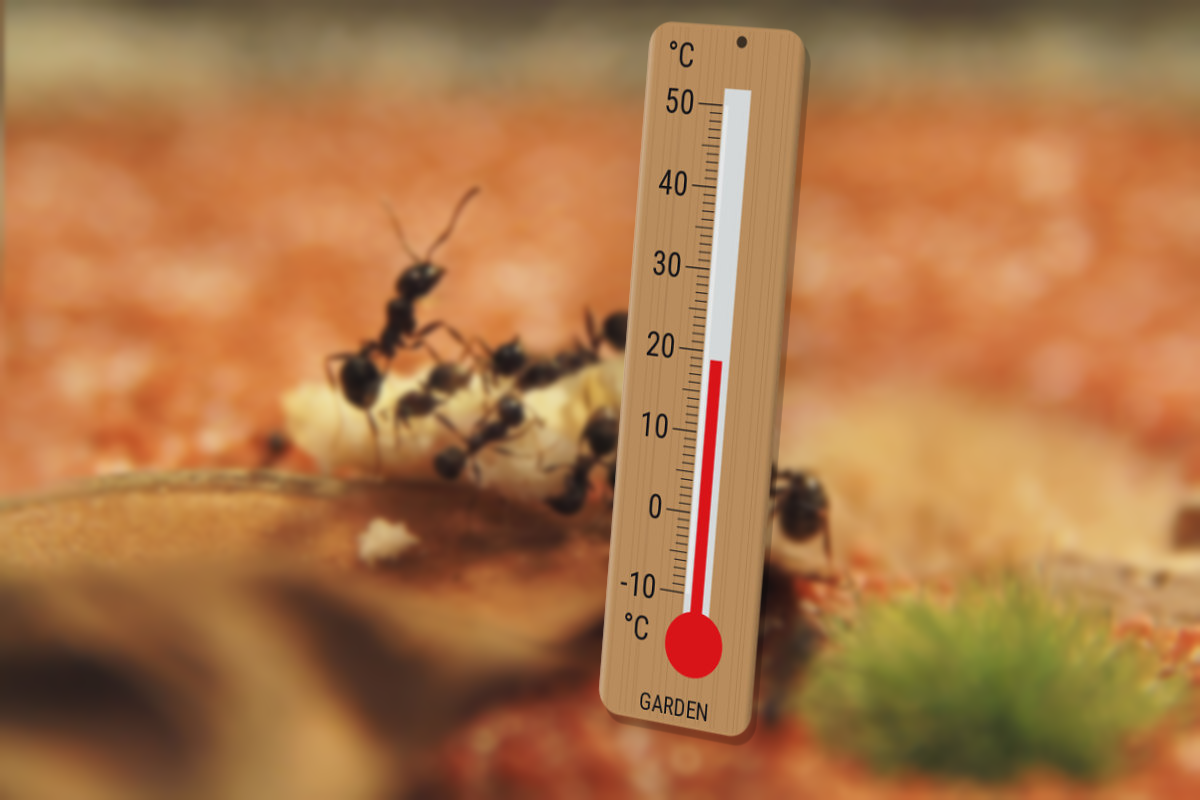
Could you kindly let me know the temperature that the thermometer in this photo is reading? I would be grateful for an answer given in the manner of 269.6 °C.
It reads 19 °C
